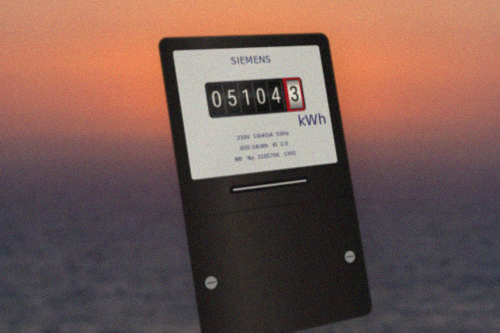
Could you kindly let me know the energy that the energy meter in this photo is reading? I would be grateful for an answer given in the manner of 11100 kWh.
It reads 5104.3 kWh
